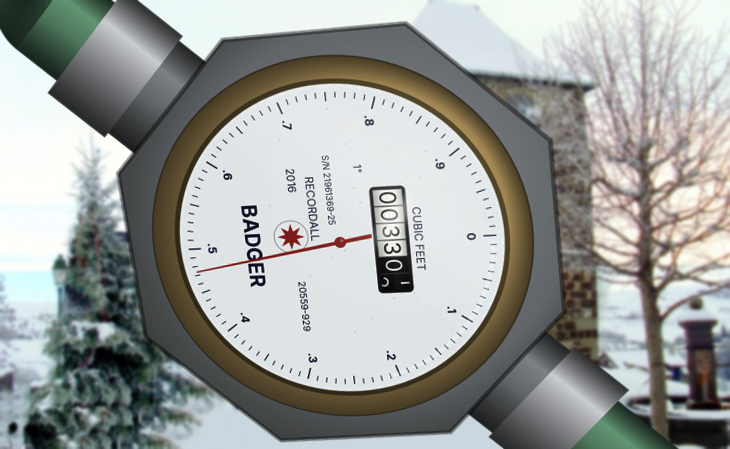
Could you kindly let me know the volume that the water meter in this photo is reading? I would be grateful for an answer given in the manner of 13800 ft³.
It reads 3301.47 ft³
